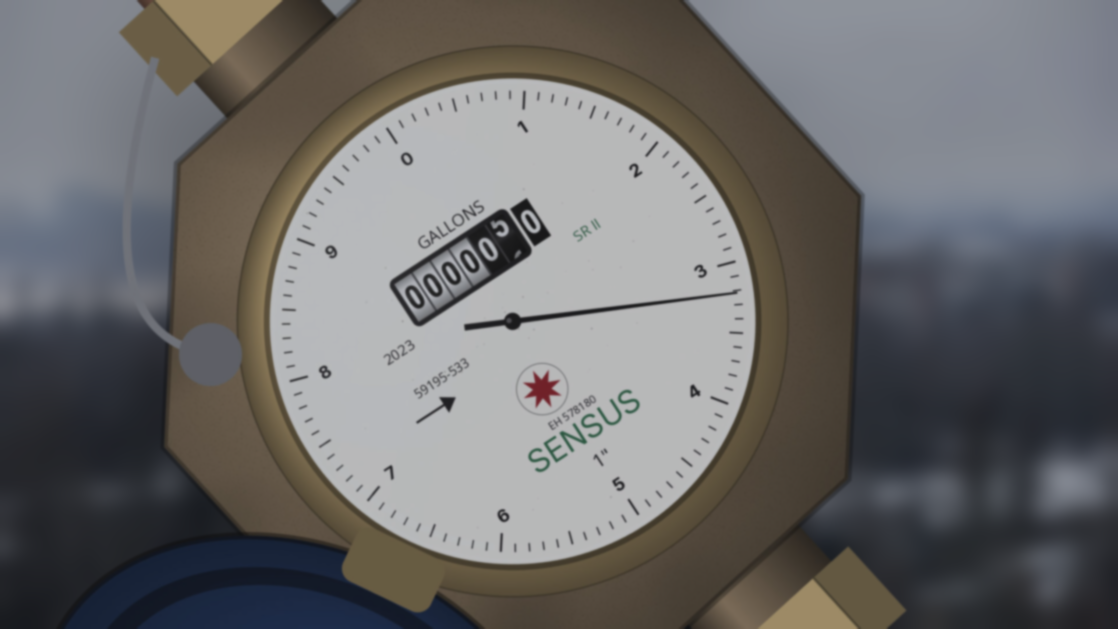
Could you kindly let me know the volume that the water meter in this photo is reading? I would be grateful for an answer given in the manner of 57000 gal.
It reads 53.2 gal
